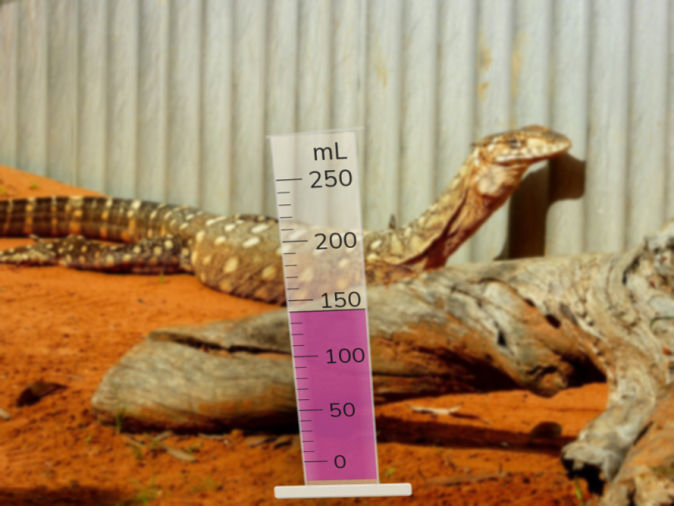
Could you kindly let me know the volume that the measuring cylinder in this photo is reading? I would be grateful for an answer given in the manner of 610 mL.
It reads 140 mL
